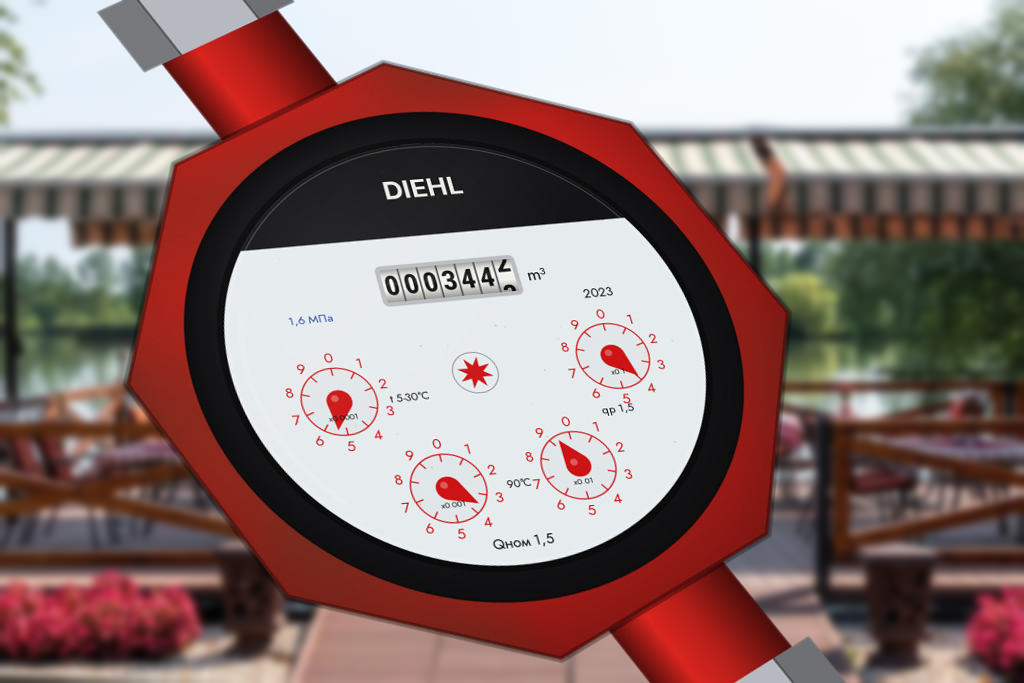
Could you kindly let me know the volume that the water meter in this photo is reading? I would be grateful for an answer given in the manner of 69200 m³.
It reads 3442.3935 m³
